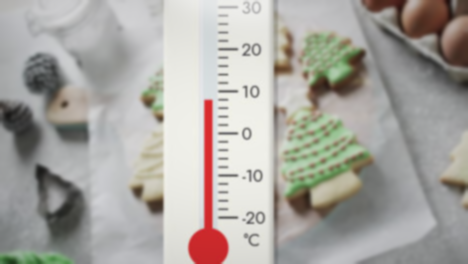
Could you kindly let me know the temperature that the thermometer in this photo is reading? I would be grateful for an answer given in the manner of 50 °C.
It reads 8 °C
